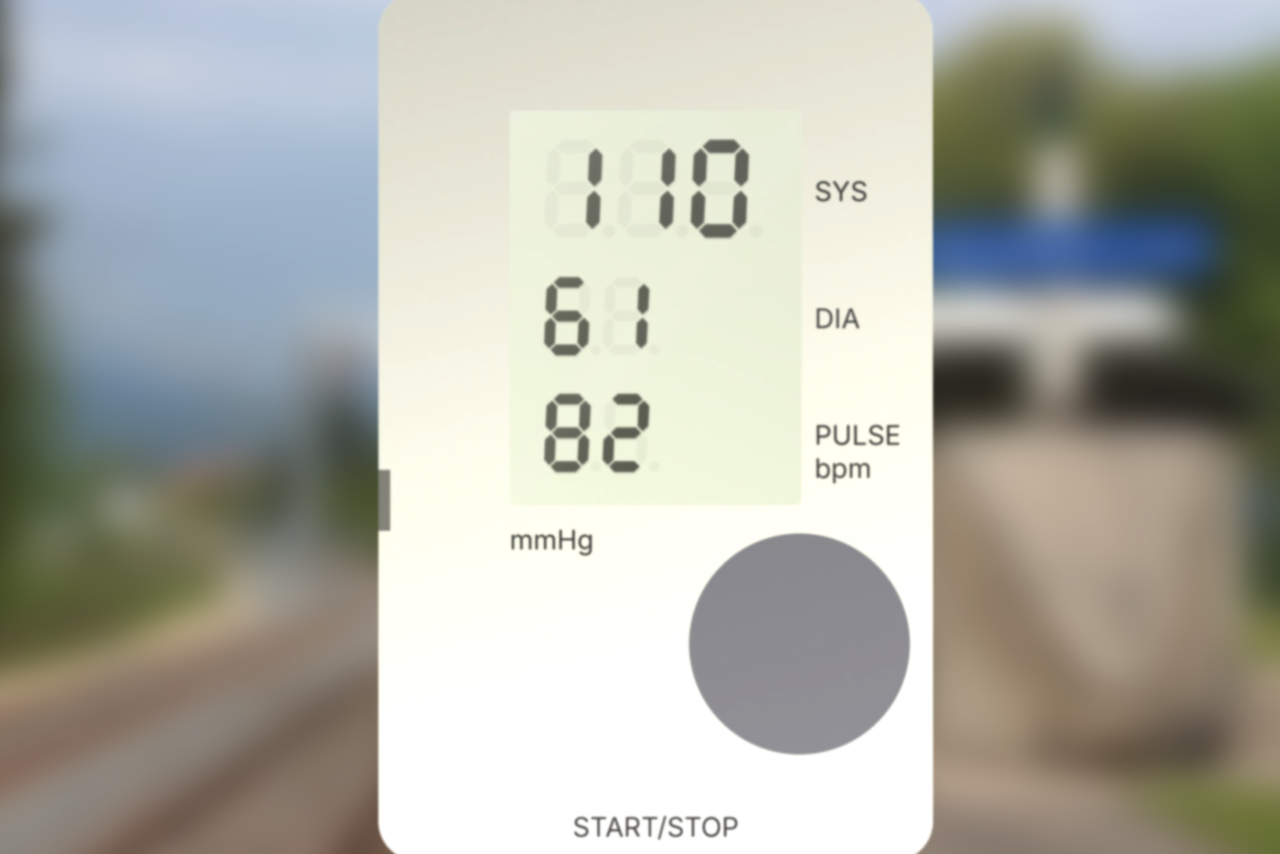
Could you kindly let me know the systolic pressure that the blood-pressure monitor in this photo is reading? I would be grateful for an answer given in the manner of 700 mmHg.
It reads 110 mmHg
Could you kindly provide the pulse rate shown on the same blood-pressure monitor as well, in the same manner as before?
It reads 82 bpm
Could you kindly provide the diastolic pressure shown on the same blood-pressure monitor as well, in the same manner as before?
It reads 61 mmHg
